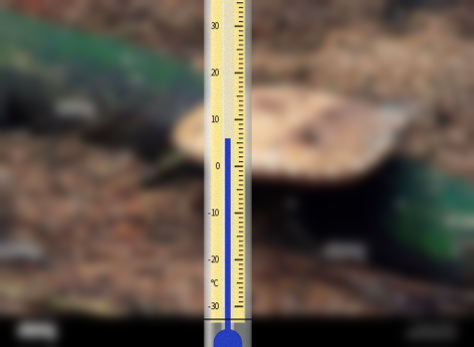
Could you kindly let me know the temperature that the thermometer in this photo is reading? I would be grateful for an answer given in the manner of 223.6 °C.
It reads 6 °C
